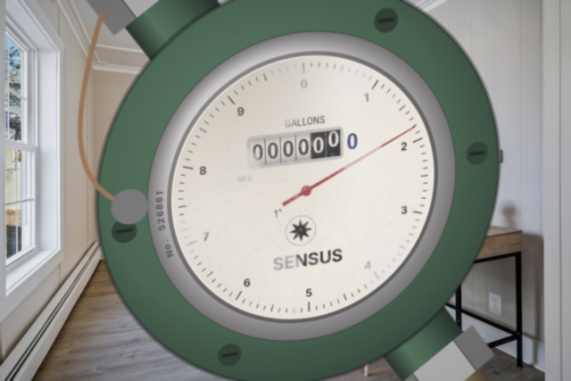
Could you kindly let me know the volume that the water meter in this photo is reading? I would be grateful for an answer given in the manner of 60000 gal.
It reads 1.8 gal
